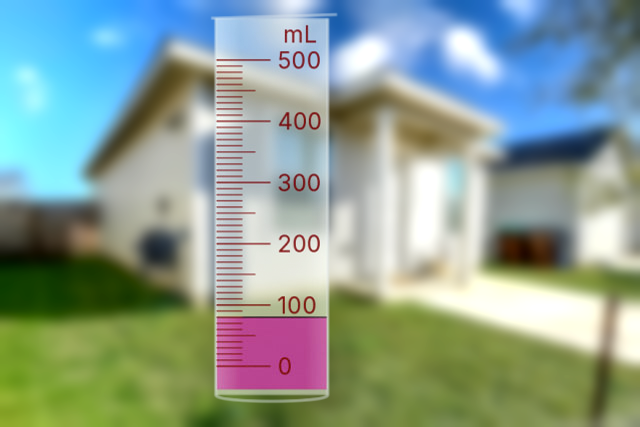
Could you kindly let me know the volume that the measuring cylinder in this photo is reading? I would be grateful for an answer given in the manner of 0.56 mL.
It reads 80 mL
